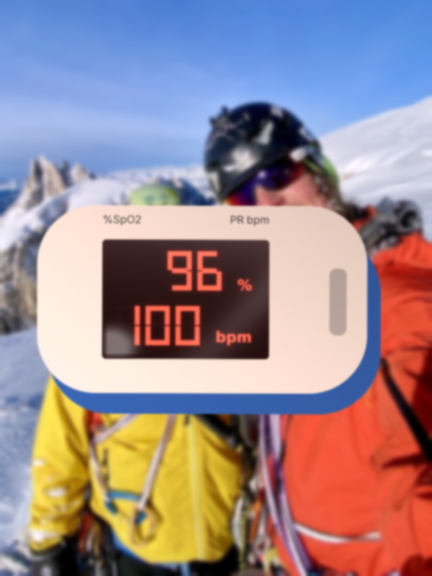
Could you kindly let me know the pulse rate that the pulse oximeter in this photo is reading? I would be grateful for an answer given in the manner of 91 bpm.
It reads 100 bpm
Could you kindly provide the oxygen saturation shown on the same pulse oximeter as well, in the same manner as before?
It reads 96 %
